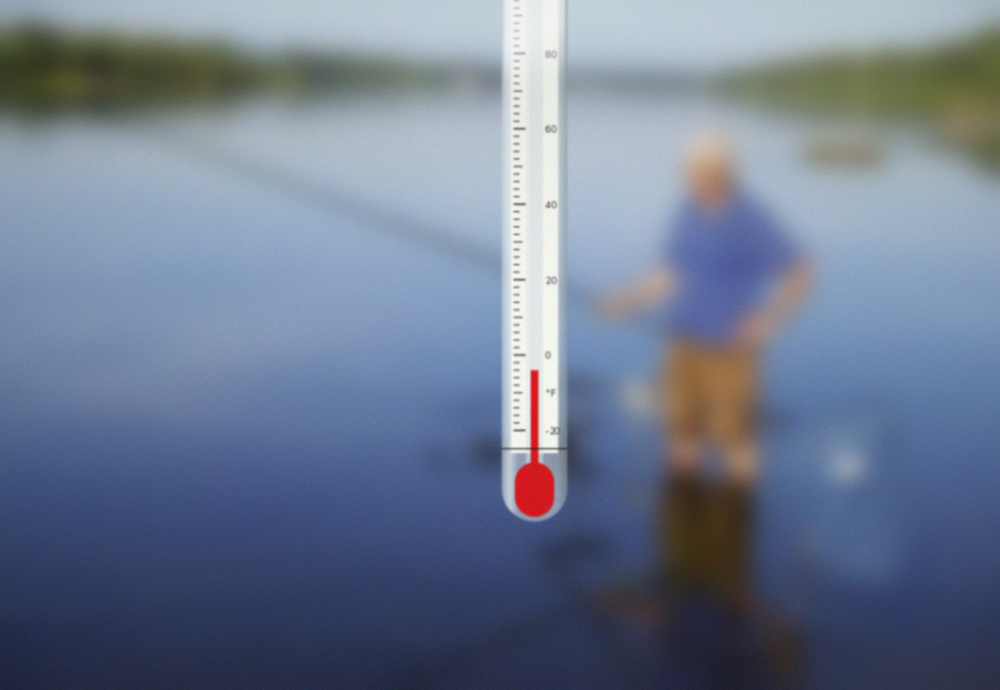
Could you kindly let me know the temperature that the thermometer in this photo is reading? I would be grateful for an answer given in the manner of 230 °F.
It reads -4 °F
